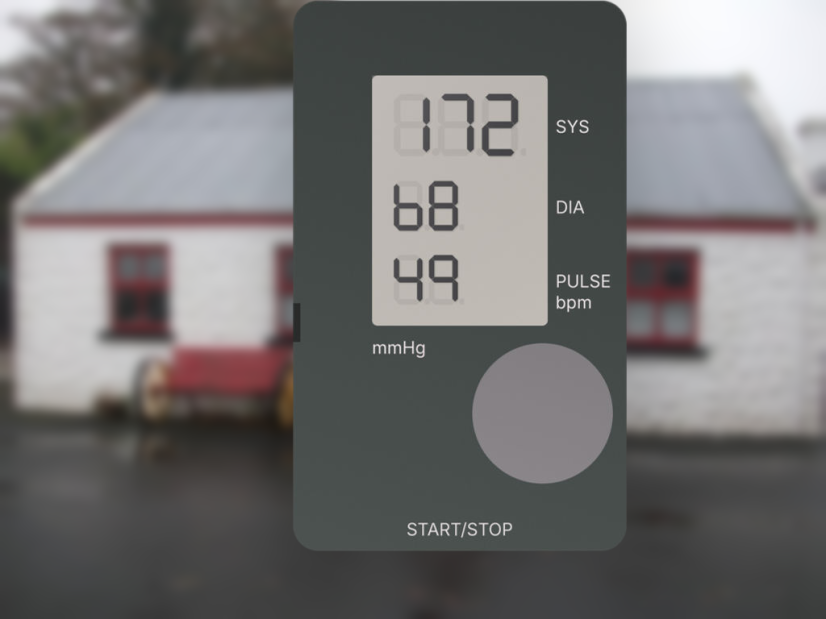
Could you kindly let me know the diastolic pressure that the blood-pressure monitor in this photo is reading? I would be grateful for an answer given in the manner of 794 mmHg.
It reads 68 mmHg
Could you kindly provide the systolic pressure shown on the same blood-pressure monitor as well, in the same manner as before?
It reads 172 mmHg
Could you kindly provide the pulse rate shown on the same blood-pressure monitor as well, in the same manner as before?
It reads 49 bpm
